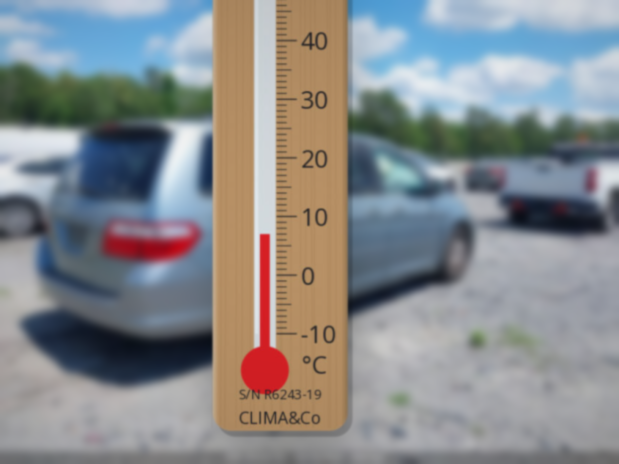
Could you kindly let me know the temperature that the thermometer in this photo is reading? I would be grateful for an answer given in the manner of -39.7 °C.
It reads 7 °C
